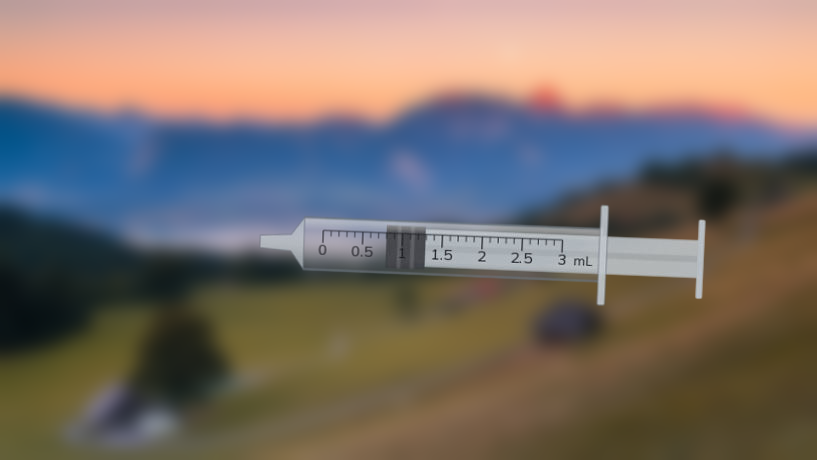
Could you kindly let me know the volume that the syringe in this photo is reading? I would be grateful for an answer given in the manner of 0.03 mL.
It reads 0.8 mL
